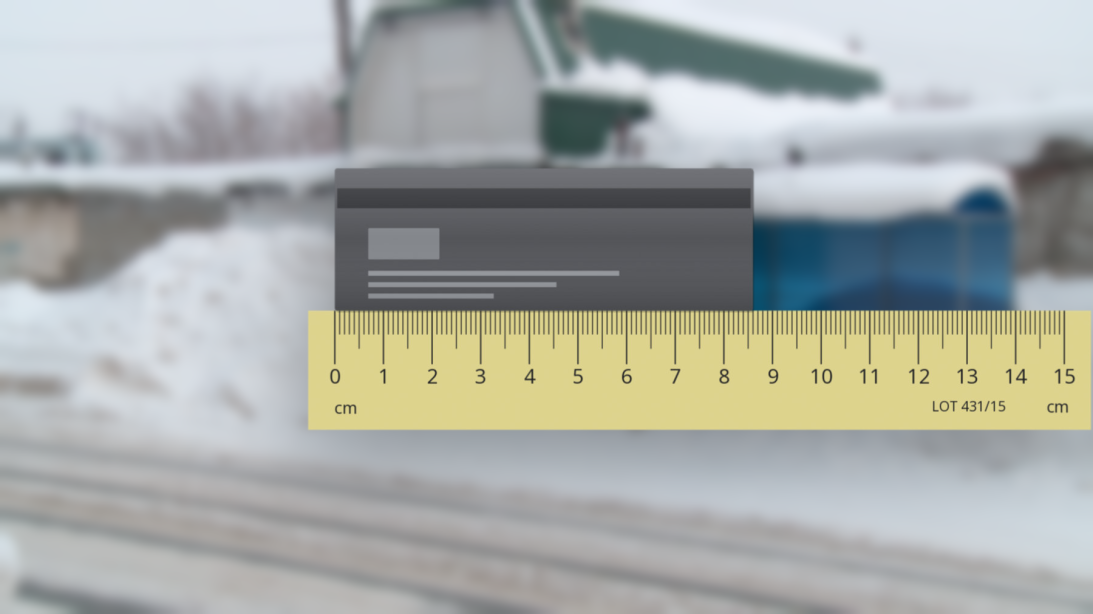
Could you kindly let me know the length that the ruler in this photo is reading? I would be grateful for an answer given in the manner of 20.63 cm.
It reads 8.6 cm
